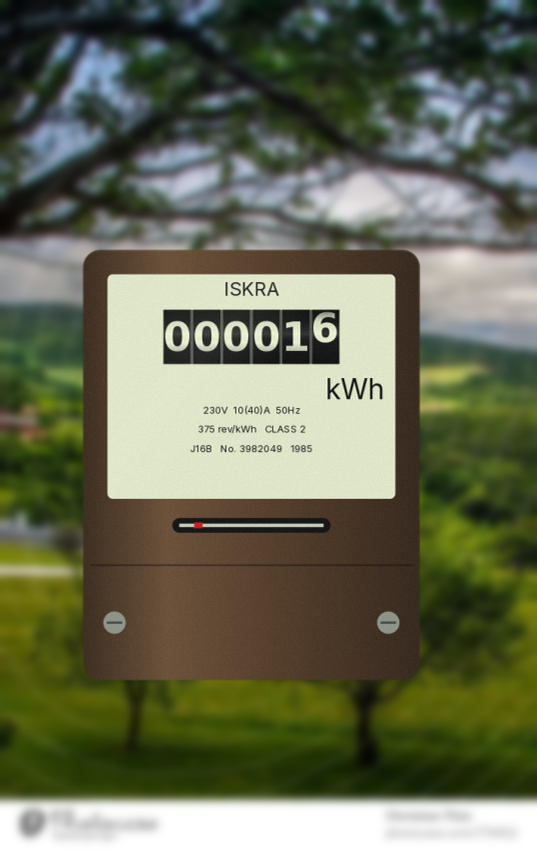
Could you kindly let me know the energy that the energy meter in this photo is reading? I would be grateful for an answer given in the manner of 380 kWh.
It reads 16 kWh
